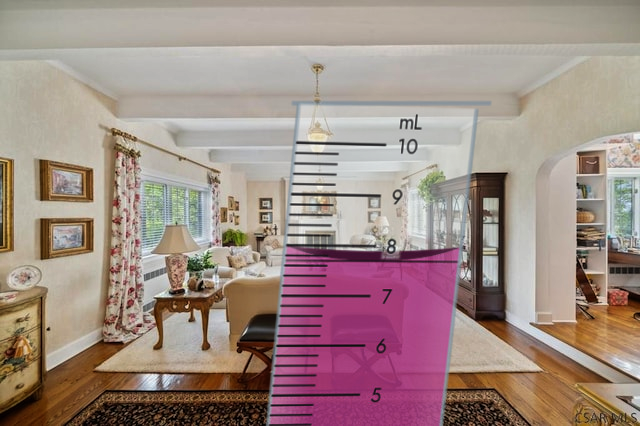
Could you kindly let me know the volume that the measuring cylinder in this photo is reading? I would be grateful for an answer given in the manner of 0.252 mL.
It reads 7.7 mL
